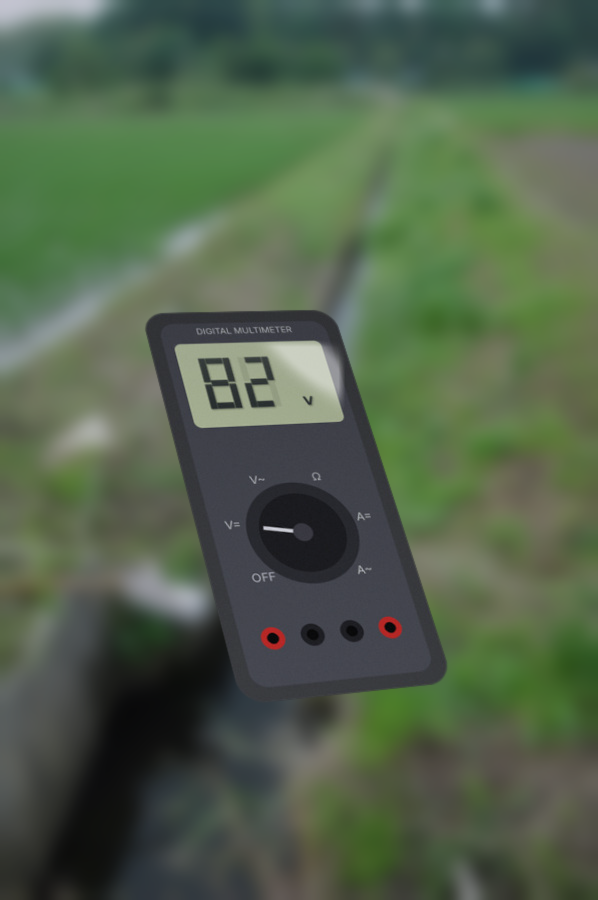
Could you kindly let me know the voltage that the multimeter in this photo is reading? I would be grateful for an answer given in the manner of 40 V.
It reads 82 V
